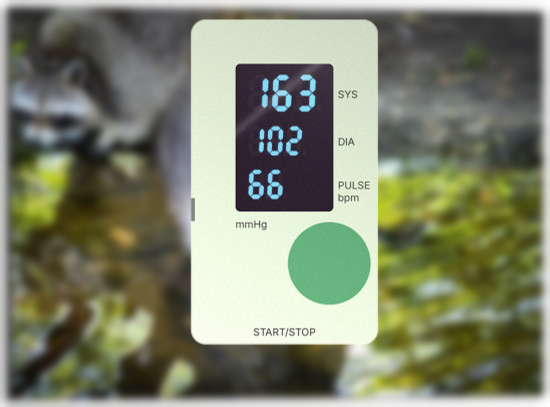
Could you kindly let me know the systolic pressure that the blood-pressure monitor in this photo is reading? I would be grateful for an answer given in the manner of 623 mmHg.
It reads 163 mmHg
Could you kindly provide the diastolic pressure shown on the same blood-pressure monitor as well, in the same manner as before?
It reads 102 mmHg
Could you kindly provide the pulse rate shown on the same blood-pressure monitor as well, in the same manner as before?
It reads 66 bpm
